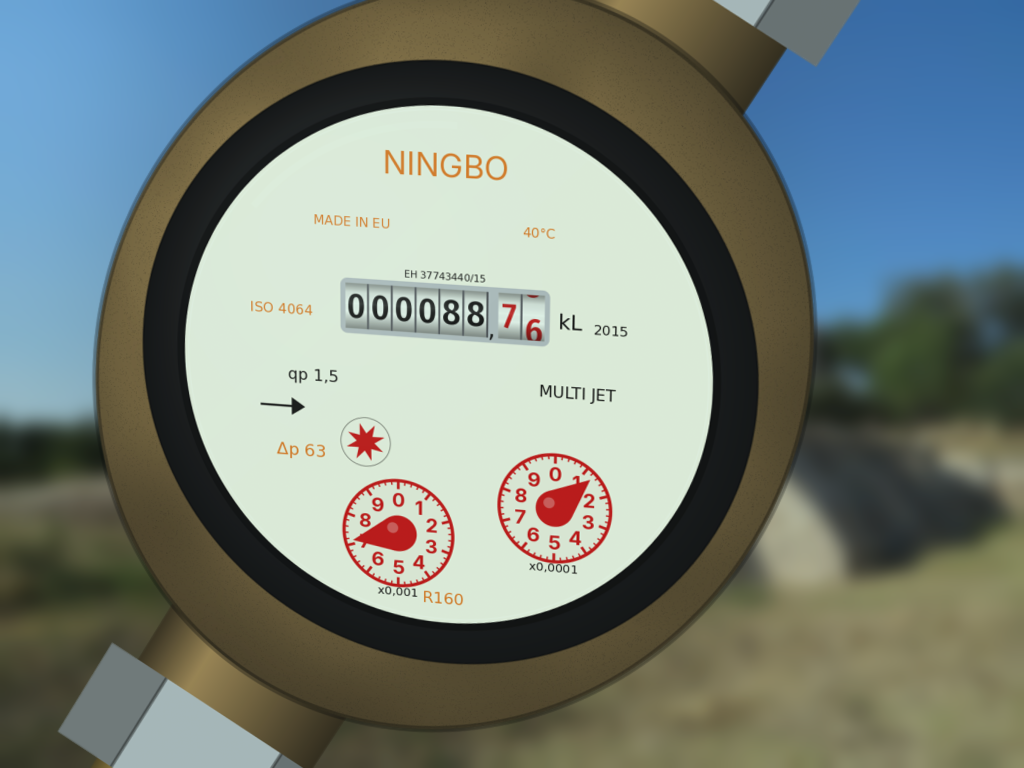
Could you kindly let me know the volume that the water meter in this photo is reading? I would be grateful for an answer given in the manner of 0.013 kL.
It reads 88.7571 kL
